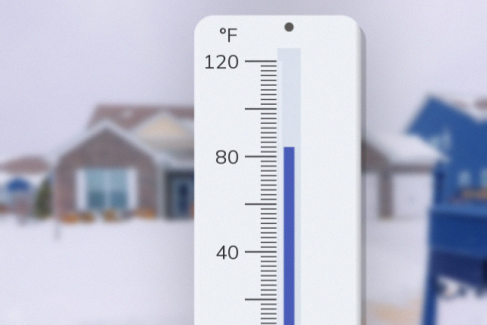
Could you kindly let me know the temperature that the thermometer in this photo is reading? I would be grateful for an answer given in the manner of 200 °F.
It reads 84 °F
